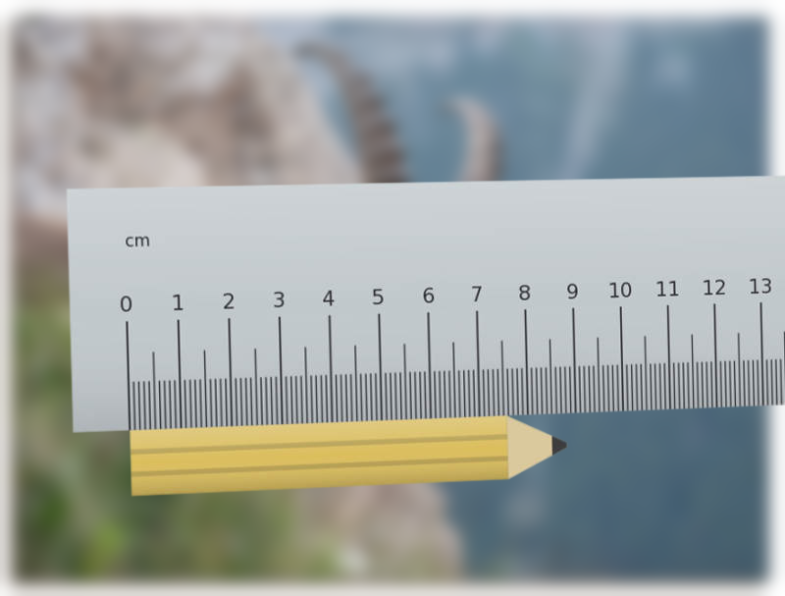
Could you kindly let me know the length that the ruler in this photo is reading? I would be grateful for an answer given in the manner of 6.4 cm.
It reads 8.8 cm
